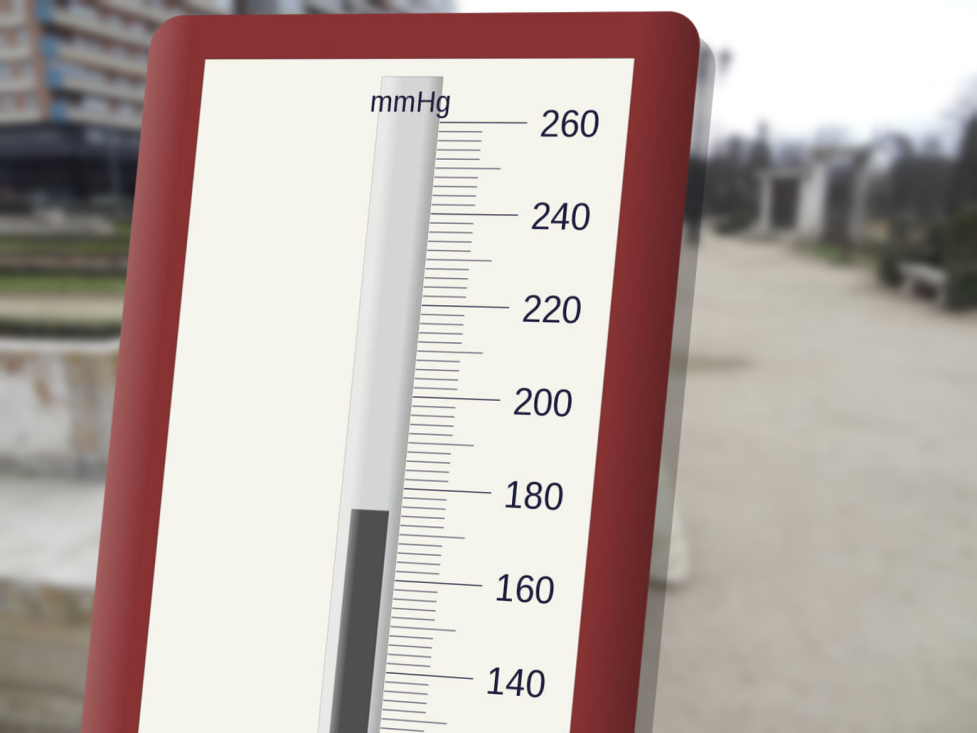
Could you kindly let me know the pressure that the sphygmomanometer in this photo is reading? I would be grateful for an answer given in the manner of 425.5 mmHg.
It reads 175 mmHg
